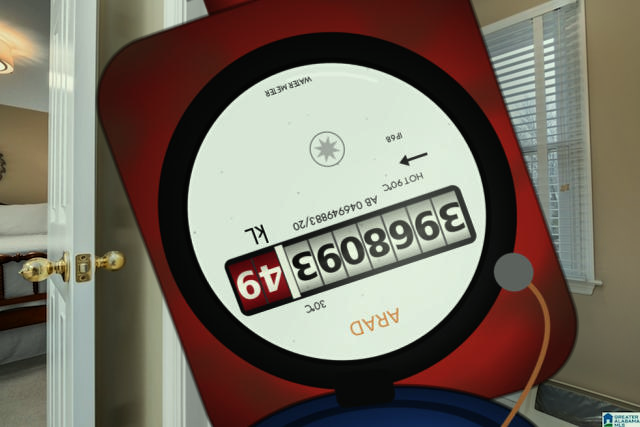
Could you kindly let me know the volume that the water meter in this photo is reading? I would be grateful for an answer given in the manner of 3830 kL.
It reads 3968093.49 kL
